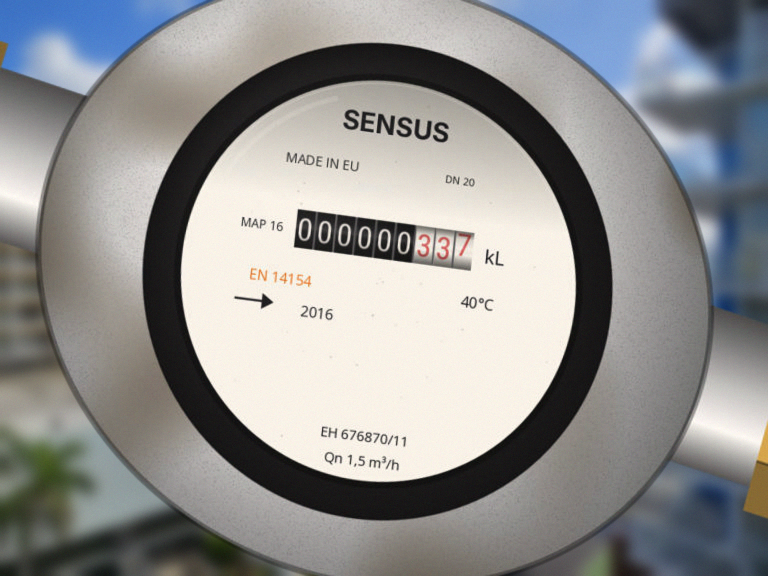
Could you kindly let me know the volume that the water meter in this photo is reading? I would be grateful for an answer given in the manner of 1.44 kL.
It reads 0.337 kL
